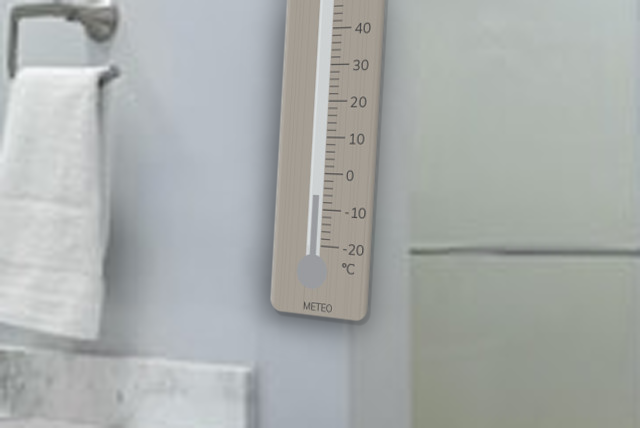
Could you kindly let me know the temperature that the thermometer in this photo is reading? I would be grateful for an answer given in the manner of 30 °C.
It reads -6 °C
